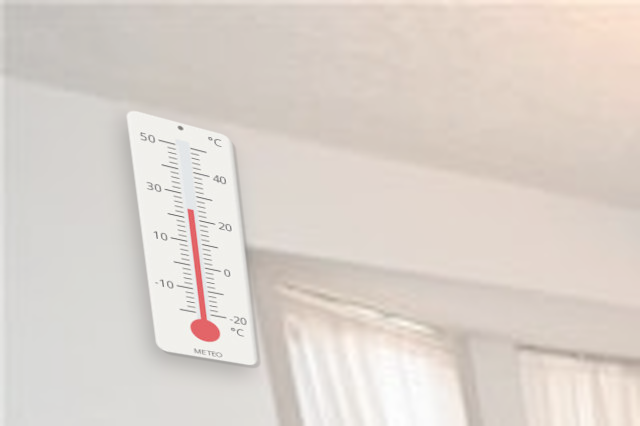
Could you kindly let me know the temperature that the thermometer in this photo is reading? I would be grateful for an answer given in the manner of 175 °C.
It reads 24 °C
